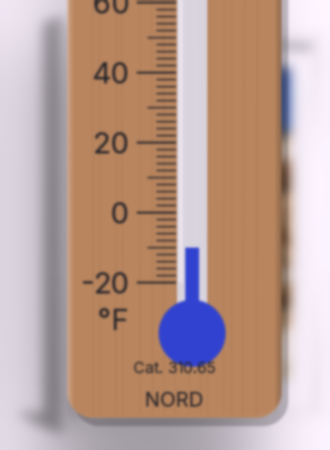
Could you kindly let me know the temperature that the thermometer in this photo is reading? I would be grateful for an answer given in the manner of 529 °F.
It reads -10 °F
